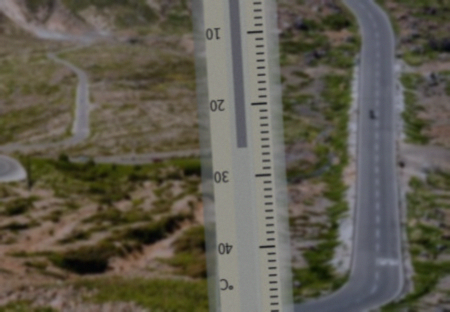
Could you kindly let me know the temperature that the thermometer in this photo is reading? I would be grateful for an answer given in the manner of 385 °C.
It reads 26 °C
